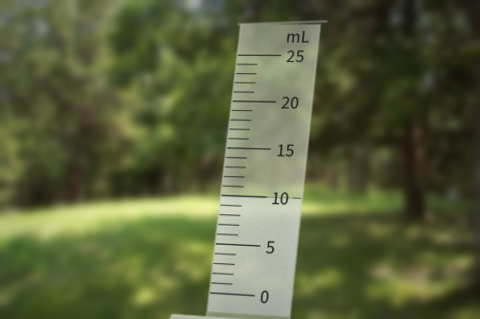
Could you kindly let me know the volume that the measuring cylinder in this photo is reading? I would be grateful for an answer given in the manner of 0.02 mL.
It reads 10 mL
